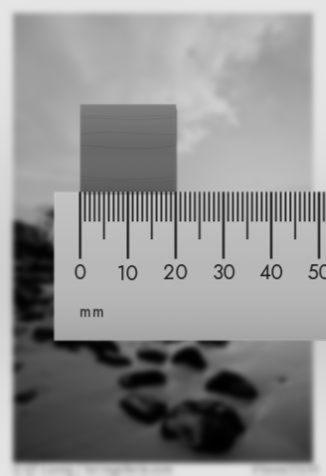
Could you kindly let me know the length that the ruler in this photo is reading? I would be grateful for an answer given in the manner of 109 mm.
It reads 20 mm
